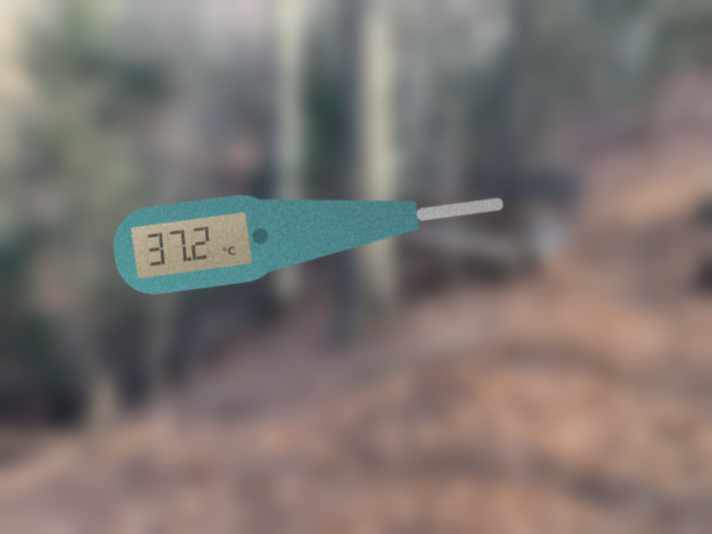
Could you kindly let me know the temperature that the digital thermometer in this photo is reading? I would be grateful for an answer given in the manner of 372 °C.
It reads 37.2 °C
